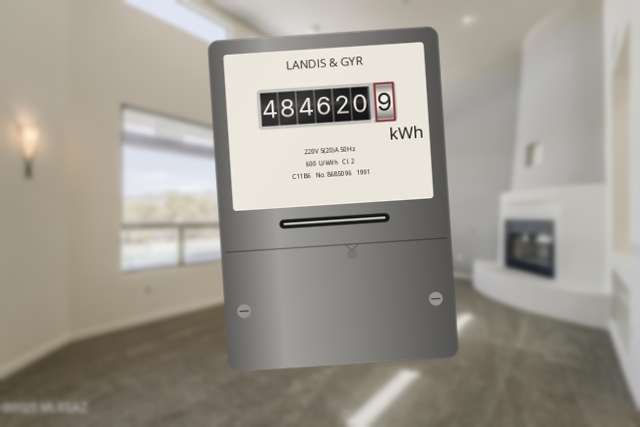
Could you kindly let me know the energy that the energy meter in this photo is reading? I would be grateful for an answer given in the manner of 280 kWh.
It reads 484620.9 kWh
